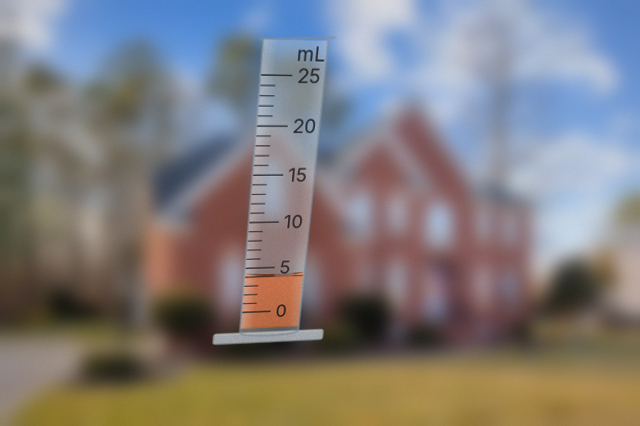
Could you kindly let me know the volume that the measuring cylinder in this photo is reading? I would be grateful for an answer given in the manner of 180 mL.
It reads 4 mL
